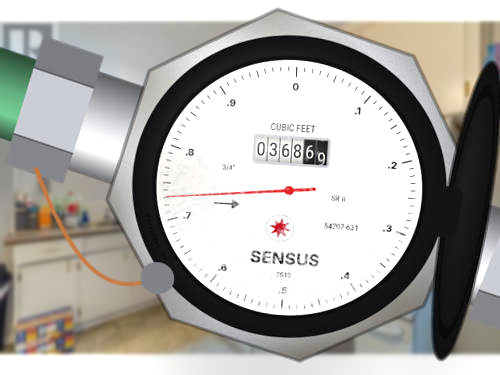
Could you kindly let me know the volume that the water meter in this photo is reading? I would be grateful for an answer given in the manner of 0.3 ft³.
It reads 36868.73 ft³
